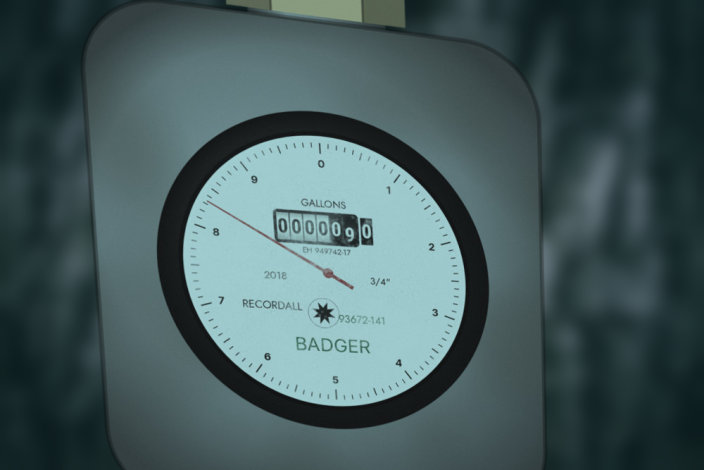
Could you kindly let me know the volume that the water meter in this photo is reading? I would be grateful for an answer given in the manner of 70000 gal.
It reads 88.3 gal
